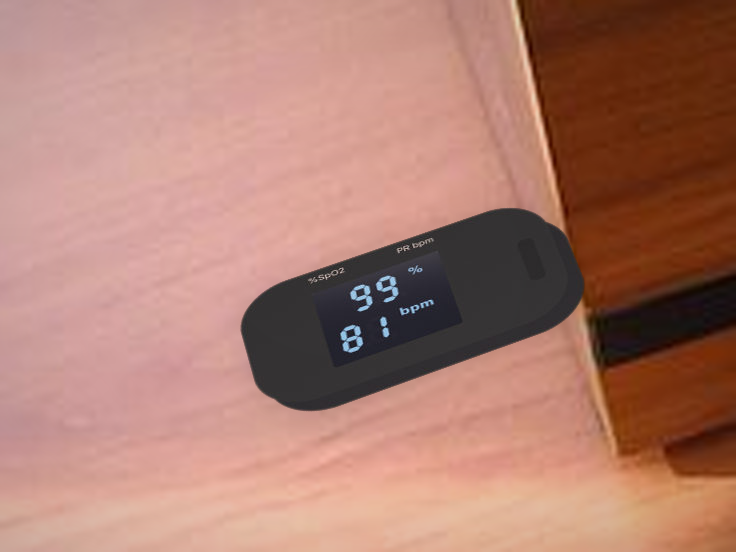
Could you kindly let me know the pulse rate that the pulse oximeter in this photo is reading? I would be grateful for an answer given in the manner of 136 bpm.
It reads 81 bpm
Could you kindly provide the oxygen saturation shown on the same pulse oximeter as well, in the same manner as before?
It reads 99 %
